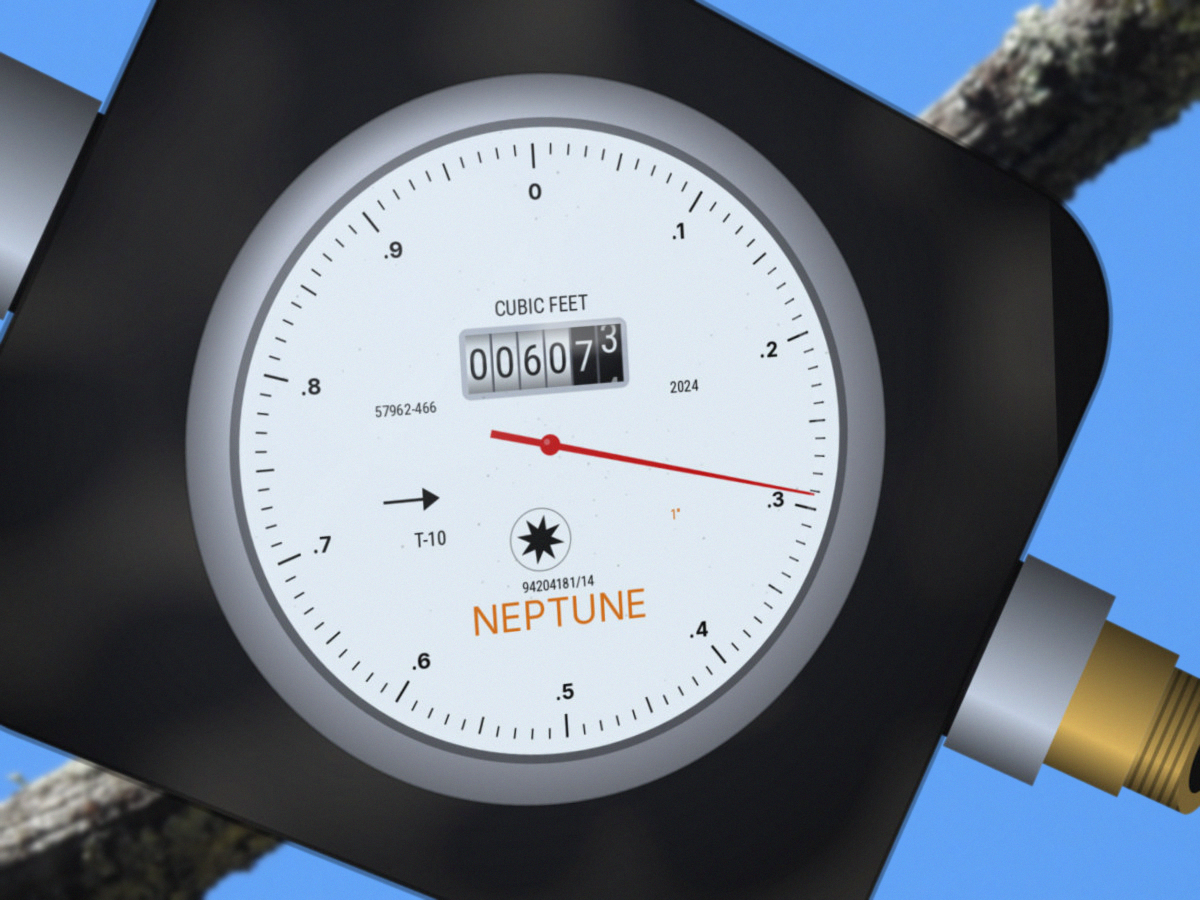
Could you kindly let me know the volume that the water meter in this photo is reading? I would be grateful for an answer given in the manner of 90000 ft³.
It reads 6073.29 ft³
